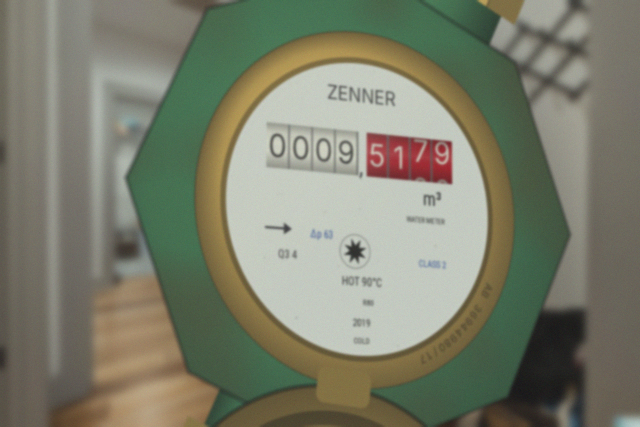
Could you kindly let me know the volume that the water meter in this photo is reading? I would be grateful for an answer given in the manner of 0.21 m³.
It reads 9.5179 m³
